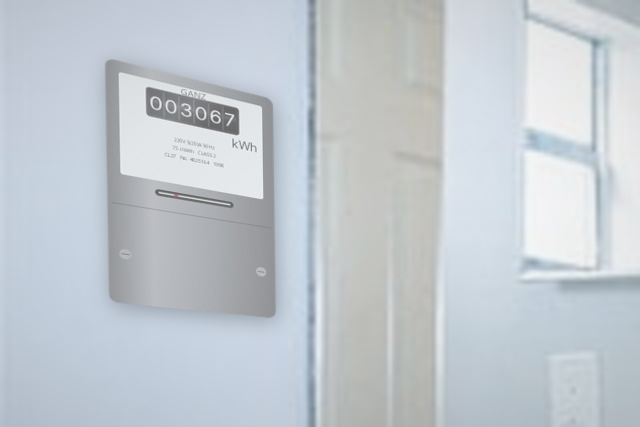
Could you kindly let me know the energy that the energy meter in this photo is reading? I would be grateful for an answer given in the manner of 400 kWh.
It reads 3067 kWh
